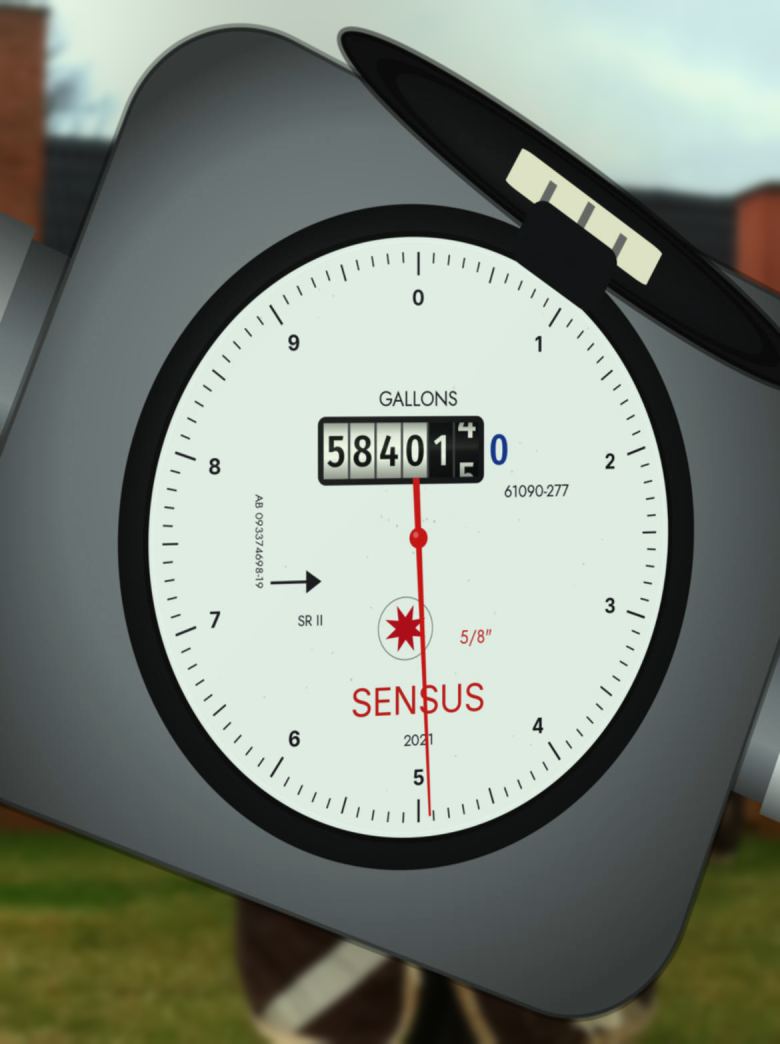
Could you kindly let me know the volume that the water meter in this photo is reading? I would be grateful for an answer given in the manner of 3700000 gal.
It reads 5840144.9 gal
